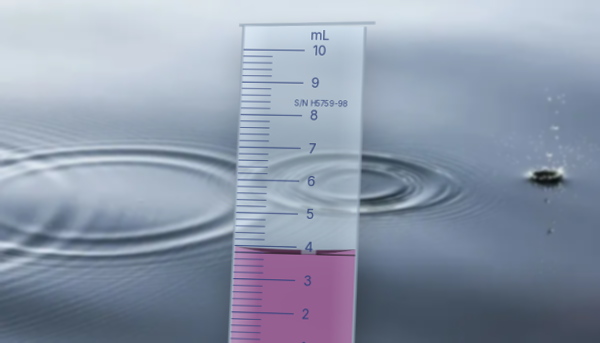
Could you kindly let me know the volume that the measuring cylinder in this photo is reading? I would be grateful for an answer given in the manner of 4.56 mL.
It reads 3.8 mL
